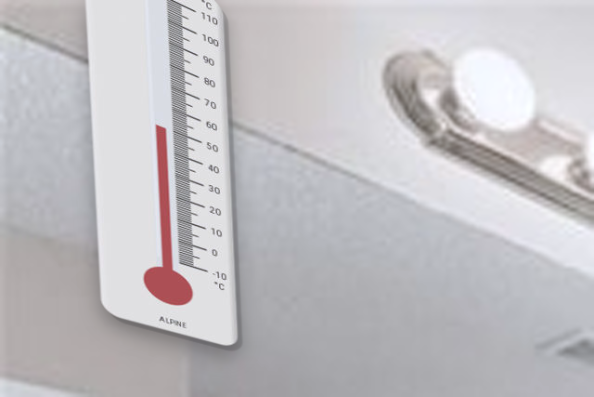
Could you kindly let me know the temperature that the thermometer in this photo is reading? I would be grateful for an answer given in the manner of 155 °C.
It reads 50 °C
